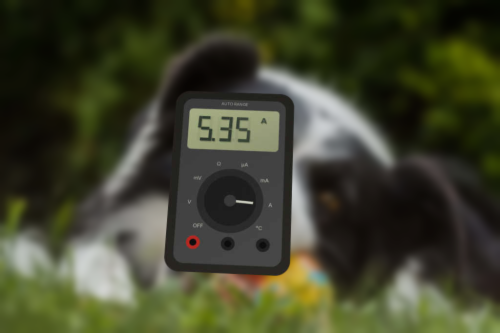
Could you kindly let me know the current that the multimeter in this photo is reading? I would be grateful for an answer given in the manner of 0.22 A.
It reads 5.35 A
